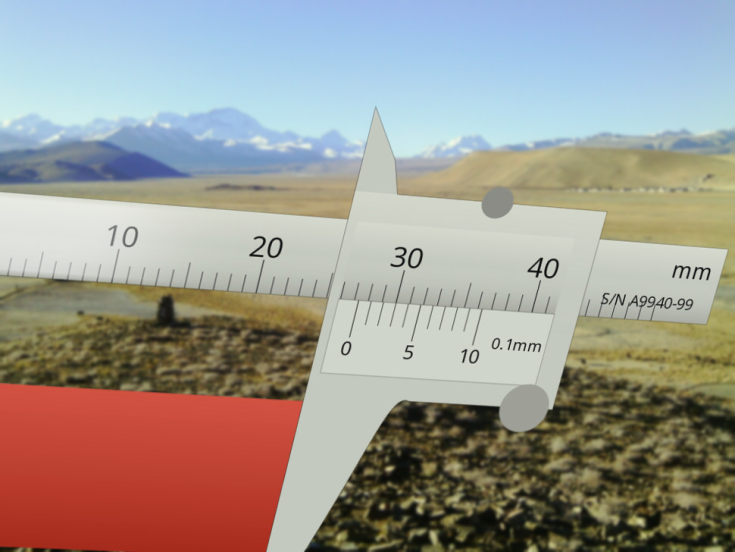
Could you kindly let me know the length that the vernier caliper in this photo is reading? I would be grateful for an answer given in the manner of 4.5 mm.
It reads 27.3 mm
